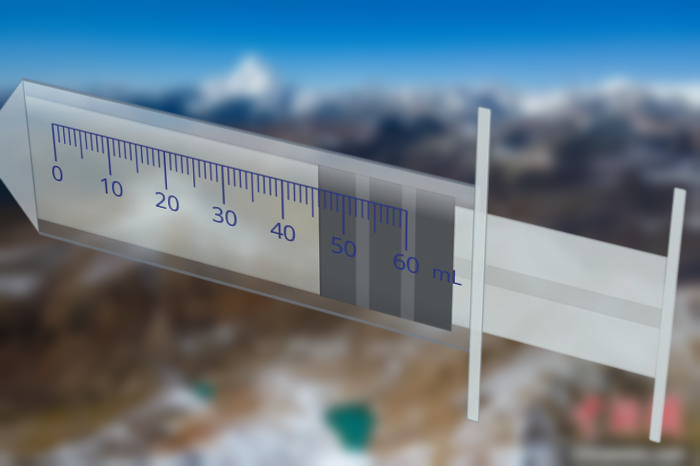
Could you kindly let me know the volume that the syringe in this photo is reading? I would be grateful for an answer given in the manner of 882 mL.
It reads 46 mL
